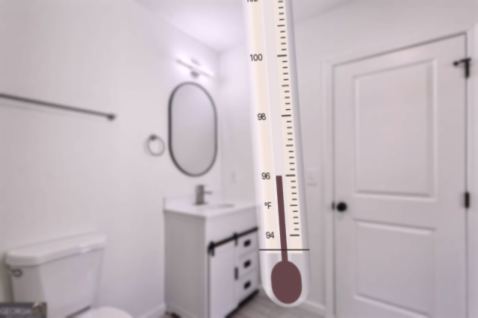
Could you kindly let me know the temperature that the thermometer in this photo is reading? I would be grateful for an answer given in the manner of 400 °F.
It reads 96 °F
